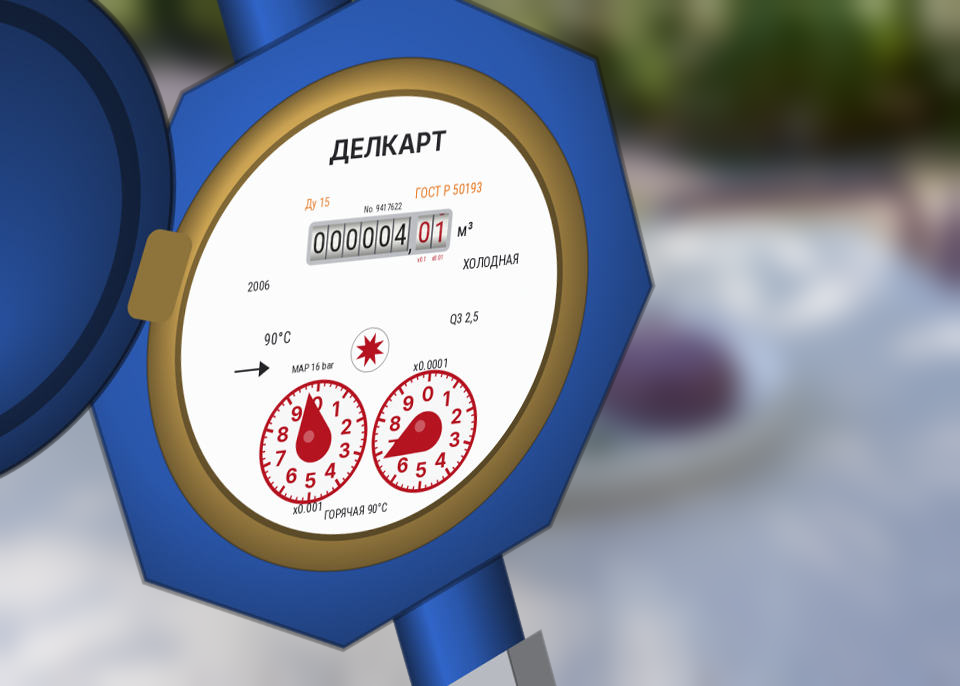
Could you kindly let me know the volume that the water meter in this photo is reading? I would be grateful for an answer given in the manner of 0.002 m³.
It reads 4.0096 m³
